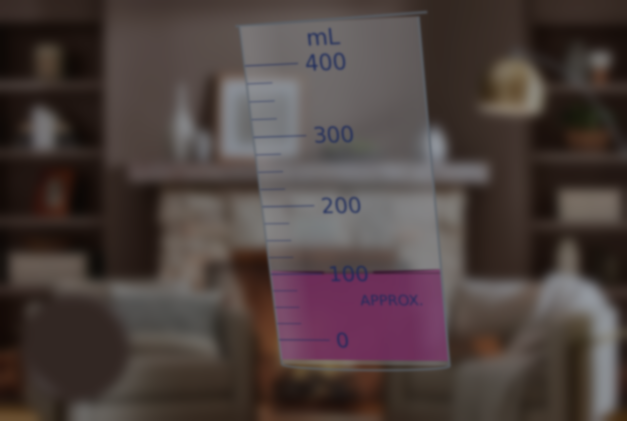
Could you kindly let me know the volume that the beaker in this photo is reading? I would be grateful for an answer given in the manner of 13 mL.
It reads 100 mL
